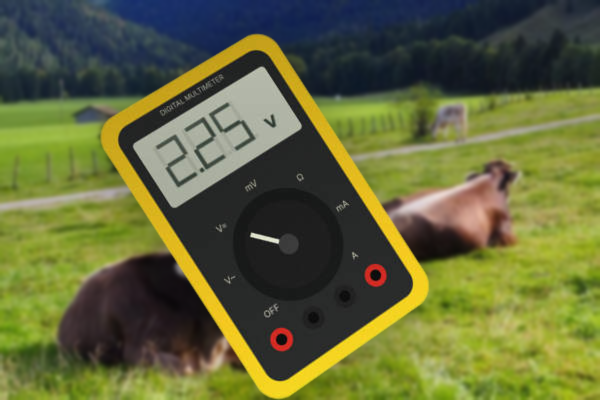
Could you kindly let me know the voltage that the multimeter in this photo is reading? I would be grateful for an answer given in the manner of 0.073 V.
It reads 2.25 V
